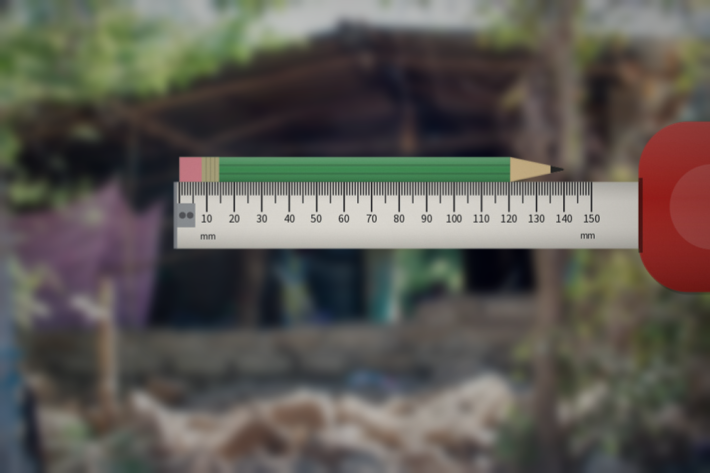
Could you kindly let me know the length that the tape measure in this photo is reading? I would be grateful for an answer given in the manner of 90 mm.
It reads 140 mm
